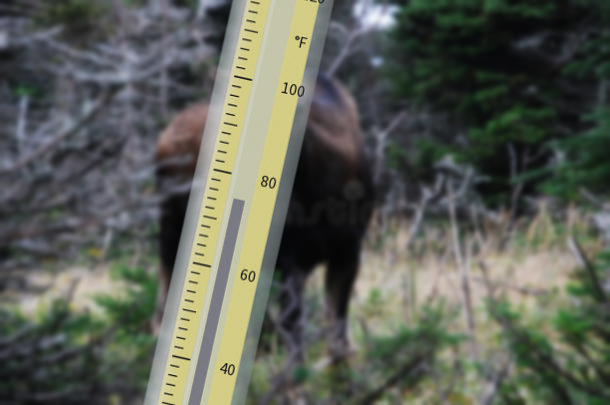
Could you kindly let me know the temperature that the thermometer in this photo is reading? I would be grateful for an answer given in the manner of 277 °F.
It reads 75 °F
